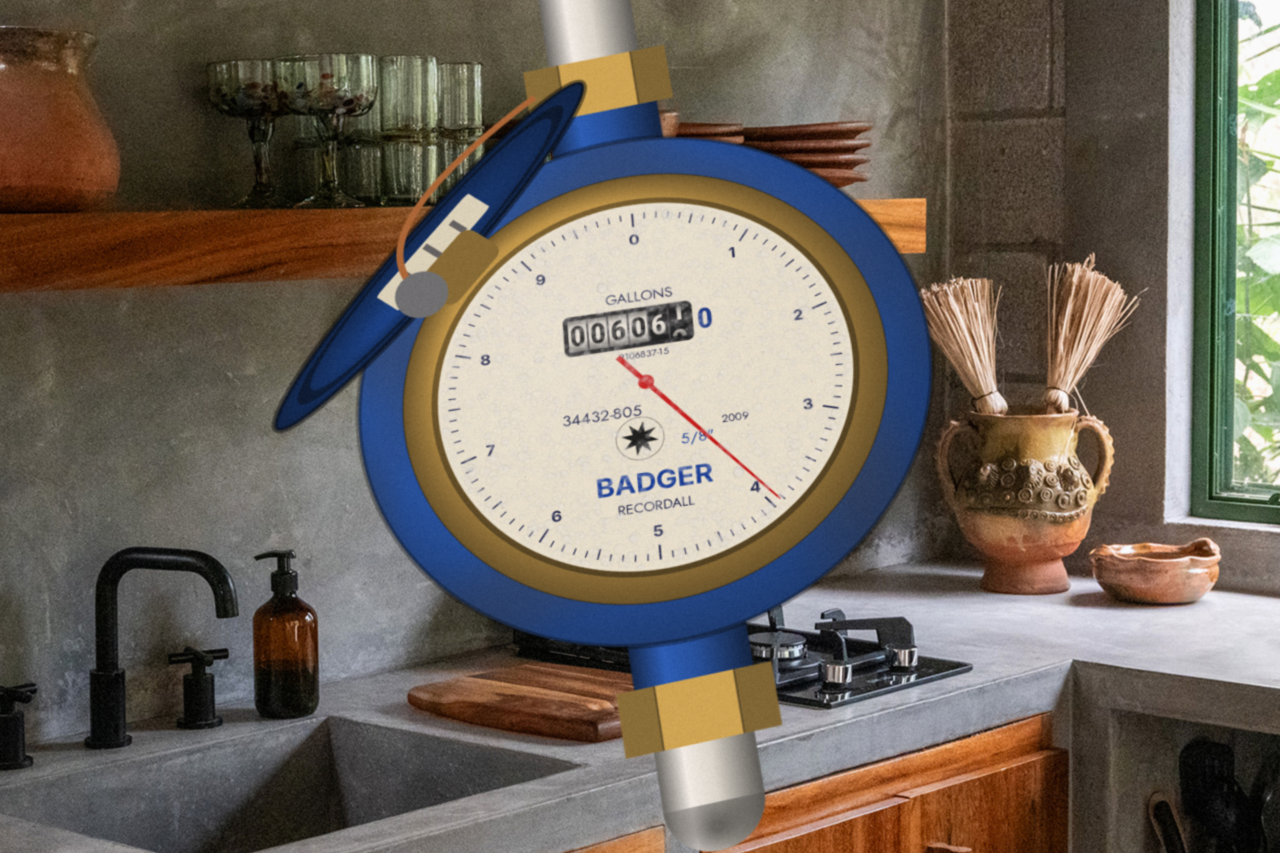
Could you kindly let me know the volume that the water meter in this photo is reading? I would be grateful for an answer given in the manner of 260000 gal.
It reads 60613.9 gal
